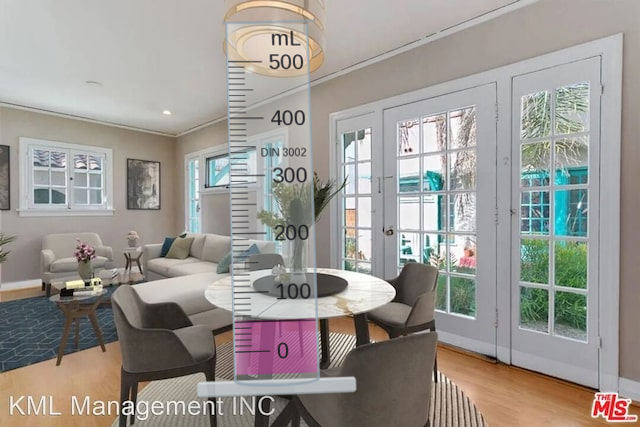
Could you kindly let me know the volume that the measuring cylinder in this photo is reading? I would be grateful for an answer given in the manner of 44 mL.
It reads 50 mL
